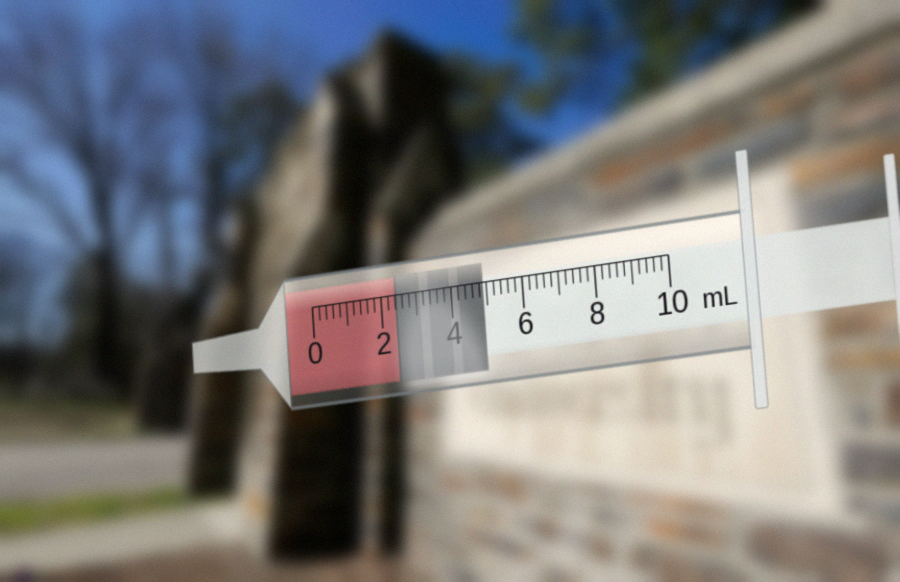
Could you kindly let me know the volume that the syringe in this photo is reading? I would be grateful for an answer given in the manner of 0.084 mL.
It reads 2.4 mL
